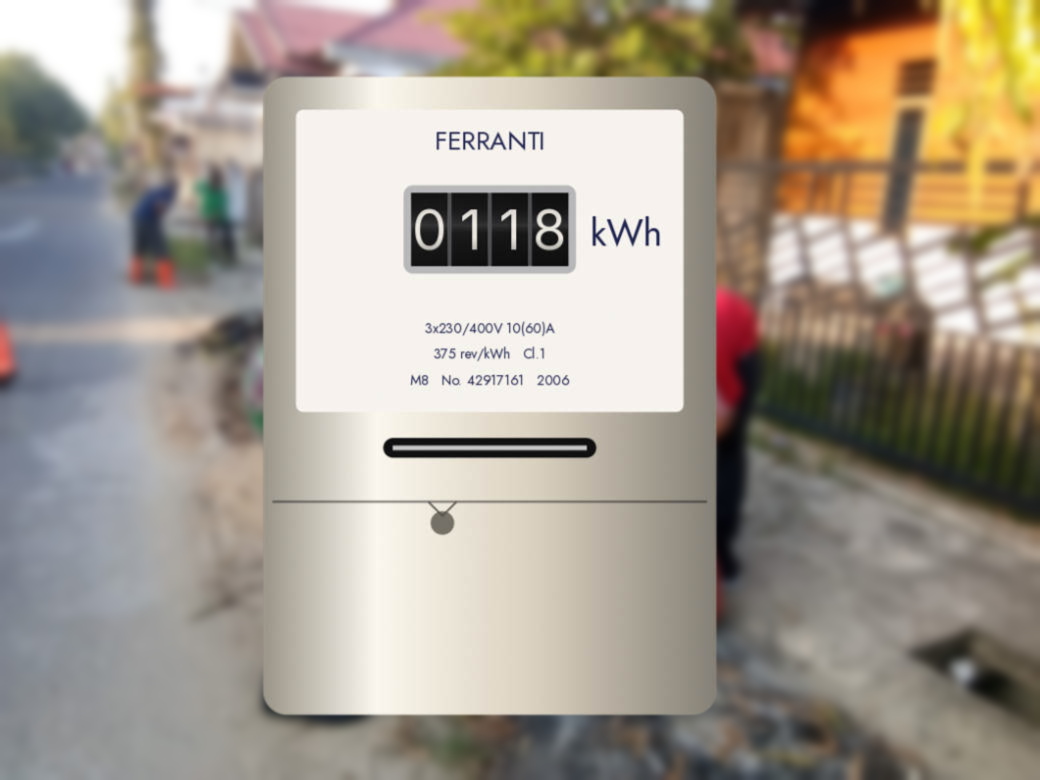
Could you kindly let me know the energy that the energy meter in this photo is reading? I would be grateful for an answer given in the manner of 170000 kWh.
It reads 118 kWh
